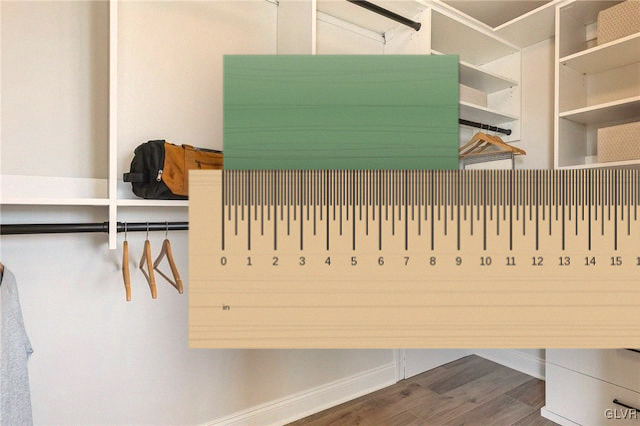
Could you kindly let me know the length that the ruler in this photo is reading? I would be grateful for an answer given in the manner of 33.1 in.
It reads 9 in
